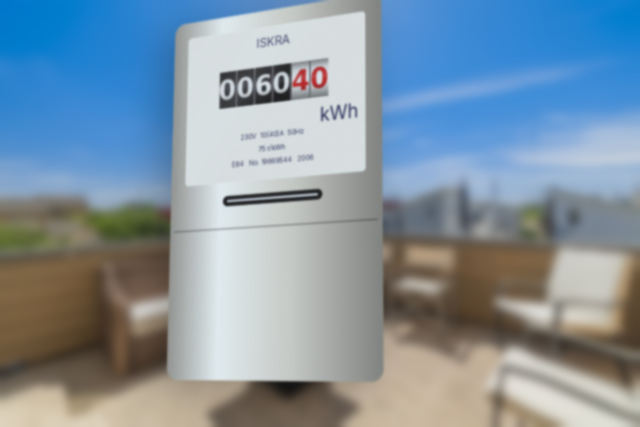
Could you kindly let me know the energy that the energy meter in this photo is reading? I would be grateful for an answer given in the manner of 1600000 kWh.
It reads 60.40 kWh
